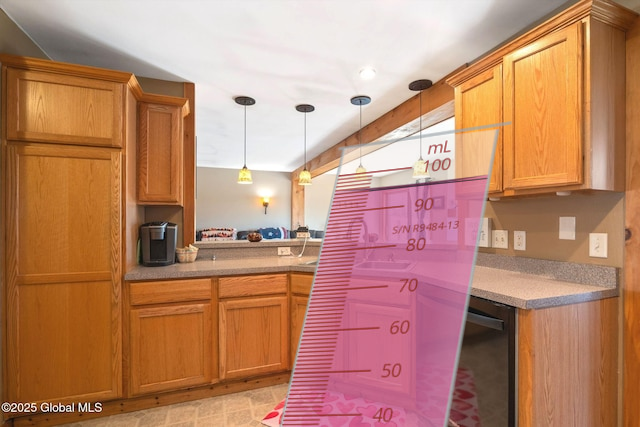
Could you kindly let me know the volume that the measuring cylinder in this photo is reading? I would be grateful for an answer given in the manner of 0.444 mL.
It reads 95 mL
